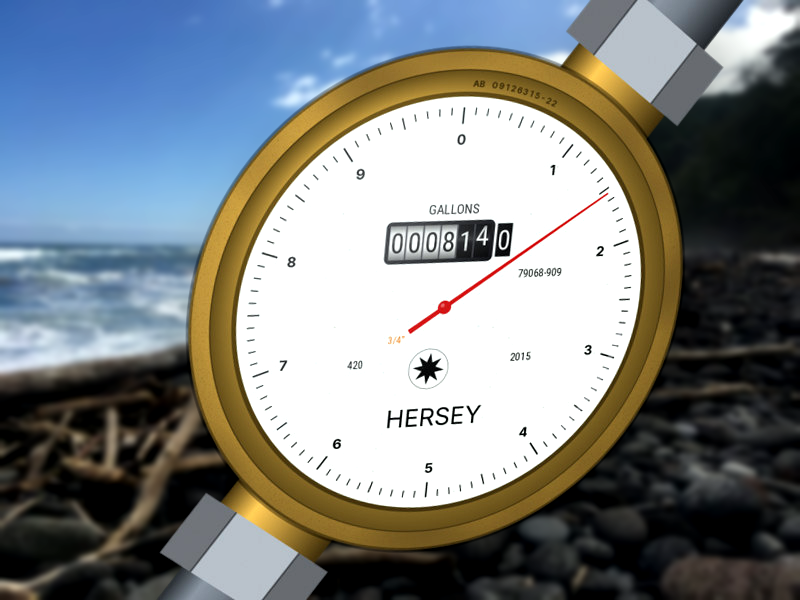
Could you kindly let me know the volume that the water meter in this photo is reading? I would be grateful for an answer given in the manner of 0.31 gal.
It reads 8141.5 gal
